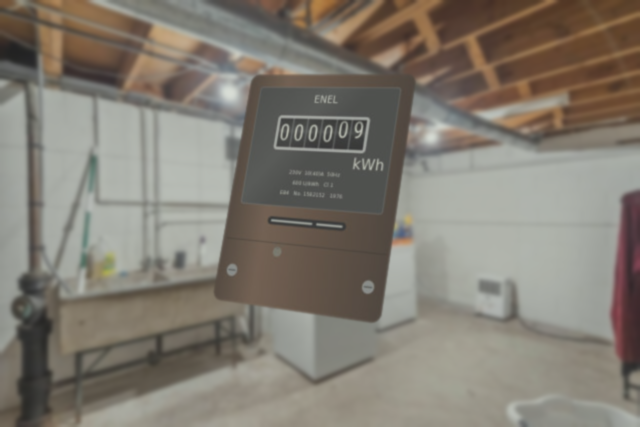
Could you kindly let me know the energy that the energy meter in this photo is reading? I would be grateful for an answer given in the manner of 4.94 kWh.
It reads 9 kWh
